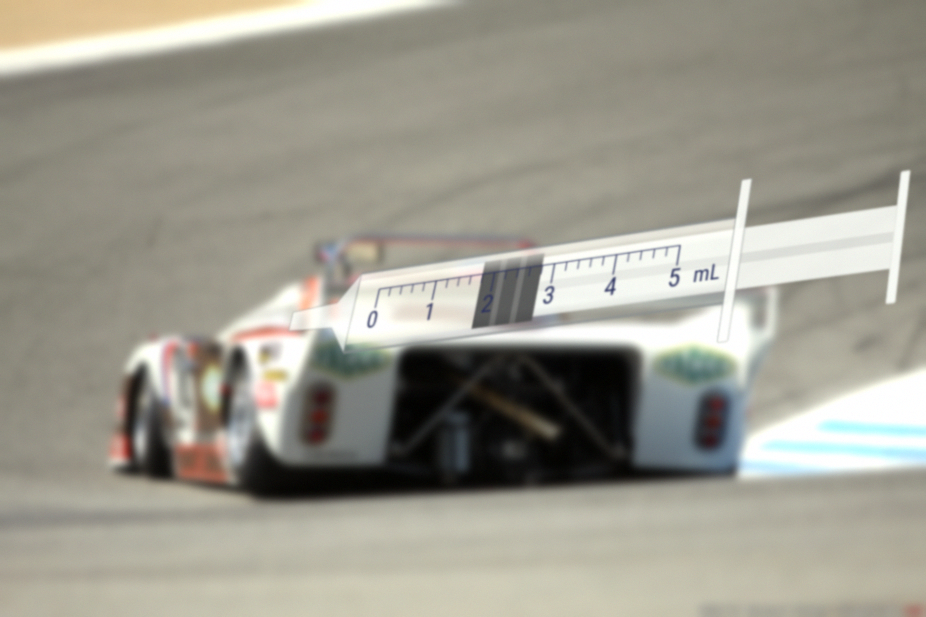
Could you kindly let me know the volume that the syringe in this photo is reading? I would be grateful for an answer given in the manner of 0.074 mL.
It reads 1.8 mL
